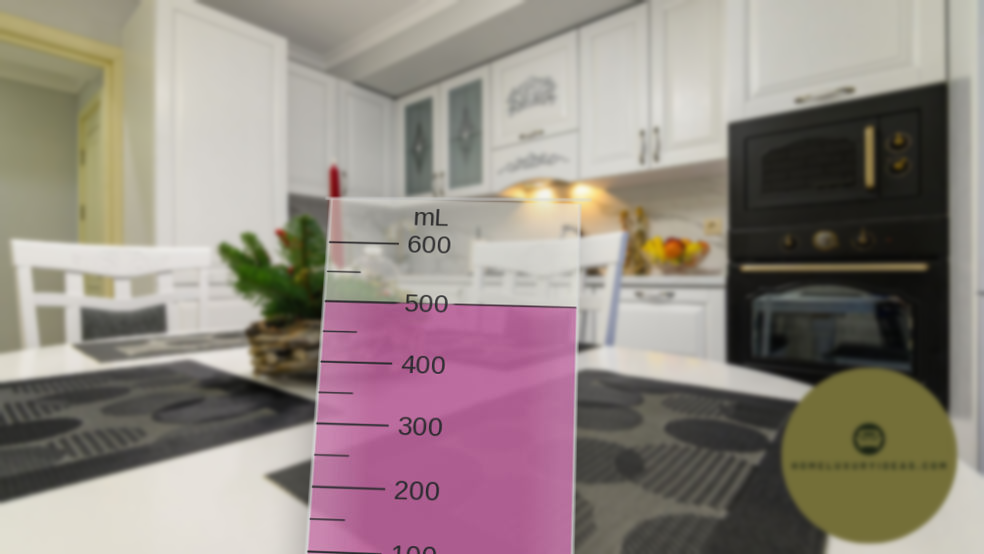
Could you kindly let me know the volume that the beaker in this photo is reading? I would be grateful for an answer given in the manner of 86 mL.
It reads 500 mL
